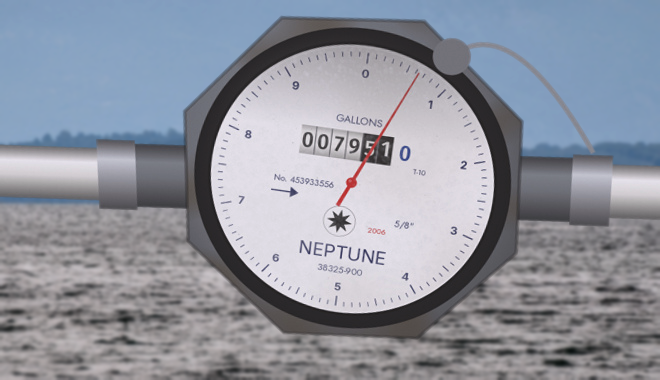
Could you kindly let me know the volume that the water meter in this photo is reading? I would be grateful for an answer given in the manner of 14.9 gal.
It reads 79510.6 gal
